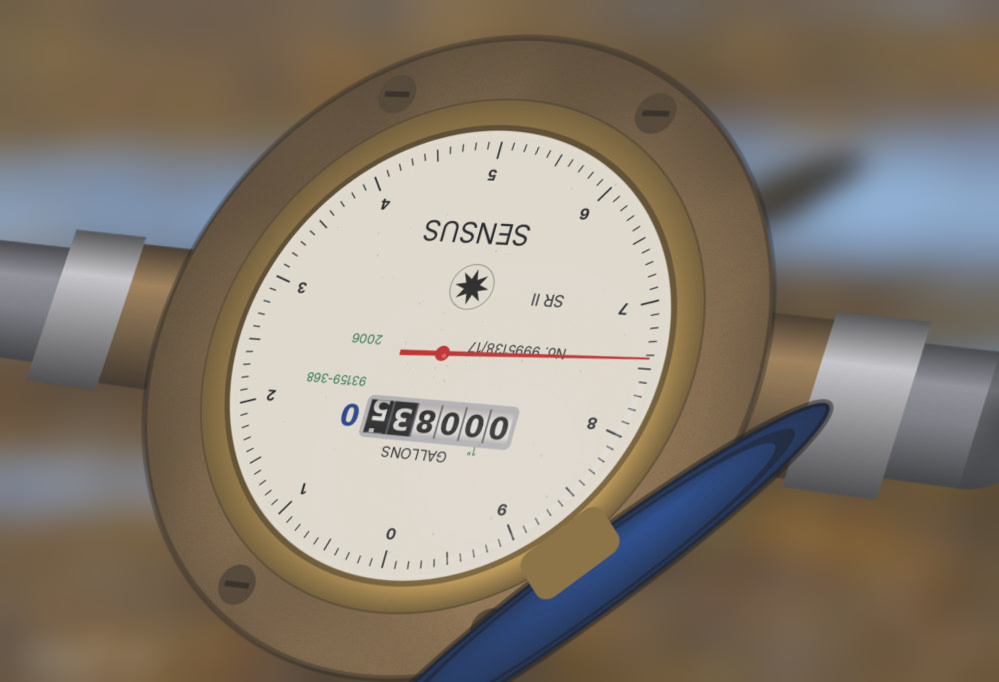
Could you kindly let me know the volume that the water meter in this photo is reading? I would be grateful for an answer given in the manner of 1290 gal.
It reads 8347.4 gal
